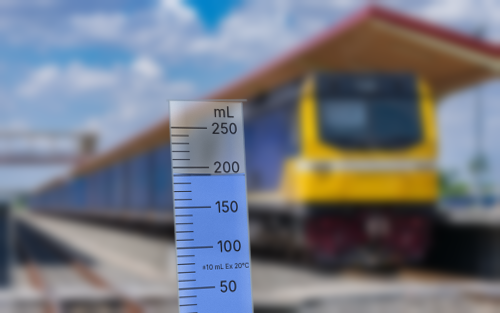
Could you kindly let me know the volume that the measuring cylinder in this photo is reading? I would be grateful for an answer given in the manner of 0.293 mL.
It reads 190 mL
